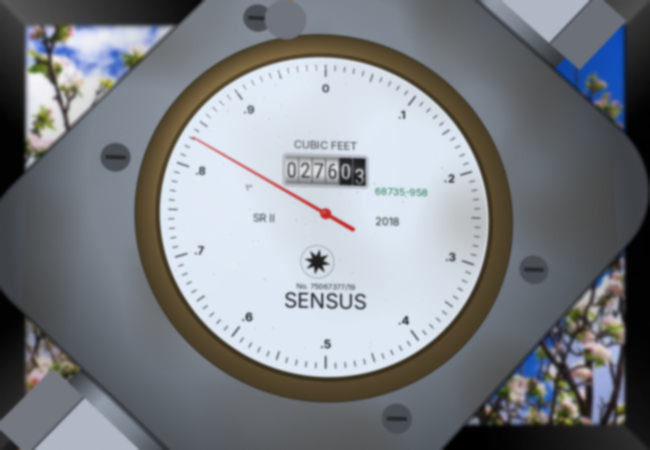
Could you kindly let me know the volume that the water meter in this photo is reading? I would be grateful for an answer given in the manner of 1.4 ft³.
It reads 27602.83 ft³
